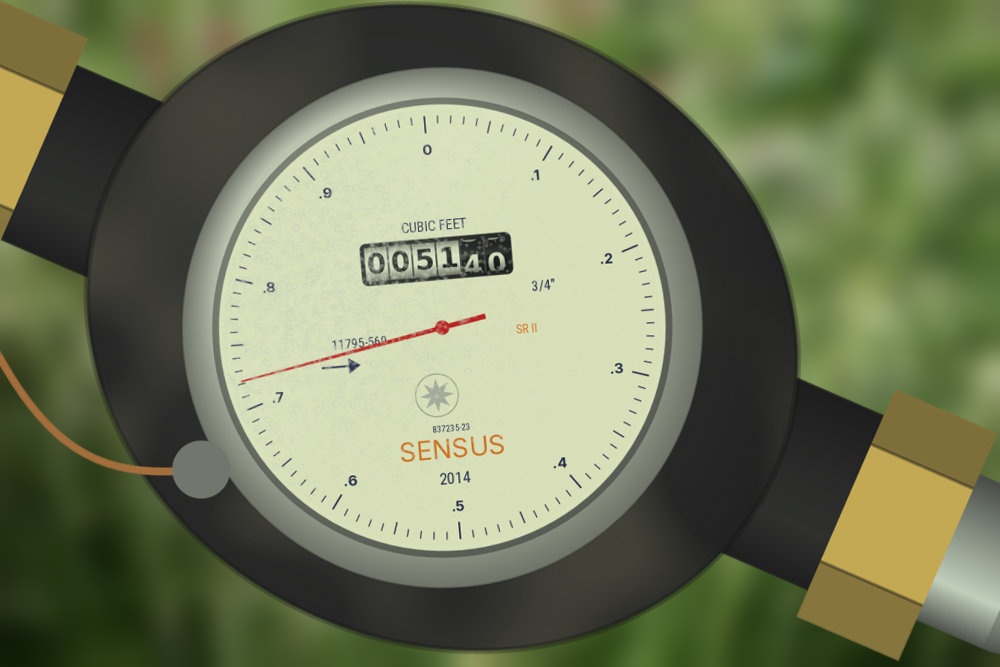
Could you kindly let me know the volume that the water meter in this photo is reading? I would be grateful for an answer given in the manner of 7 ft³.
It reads 5139.72 ft³
